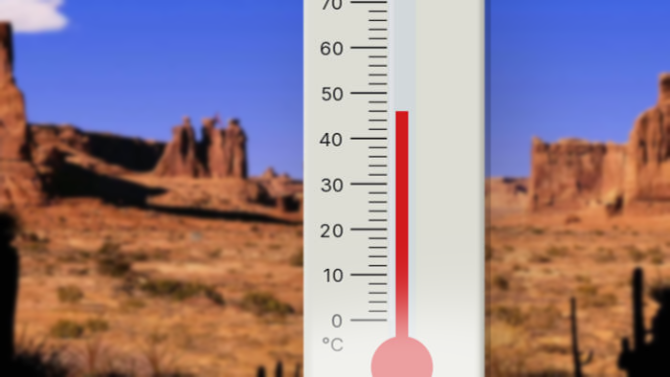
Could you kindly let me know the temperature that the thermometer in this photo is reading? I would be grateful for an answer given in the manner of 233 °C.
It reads 46 °C
